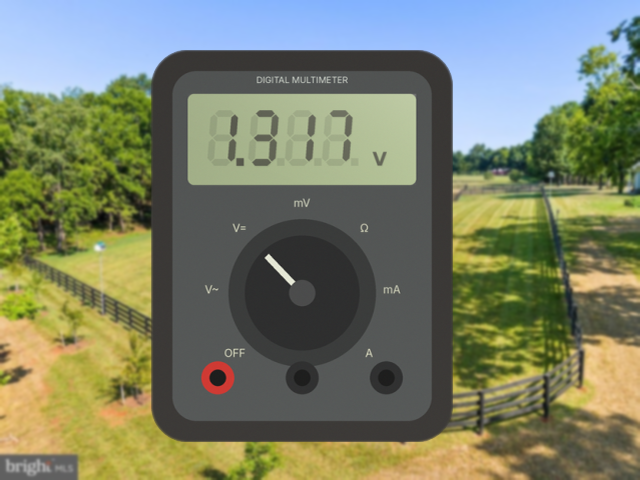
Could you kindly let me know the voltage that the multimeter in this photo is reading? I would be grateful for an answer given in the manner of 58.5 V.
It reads 1.317 V
